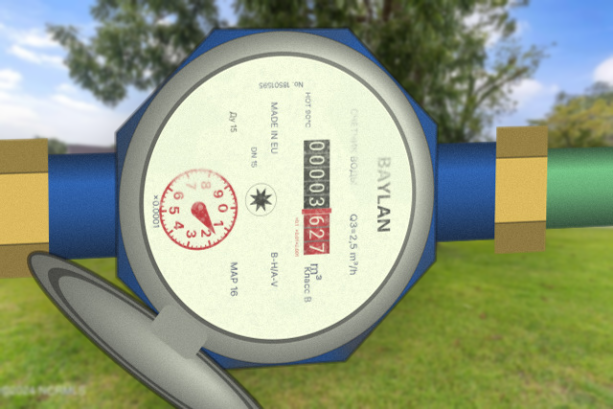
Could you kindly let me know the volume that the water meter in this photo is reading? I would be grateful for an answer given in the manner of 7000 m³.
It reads 3.6271 m³
